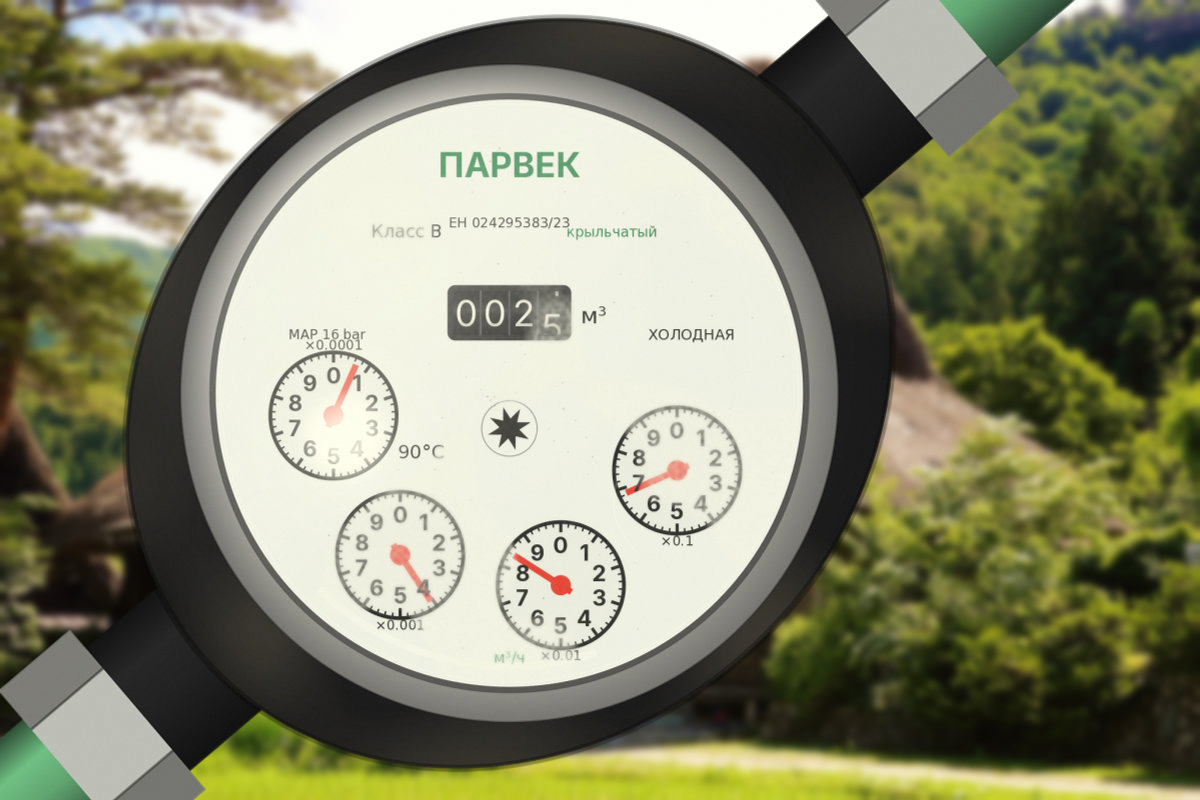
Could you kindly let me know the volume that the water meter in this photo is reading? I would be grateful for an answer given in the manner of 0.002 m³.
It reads 24.6840 m³
